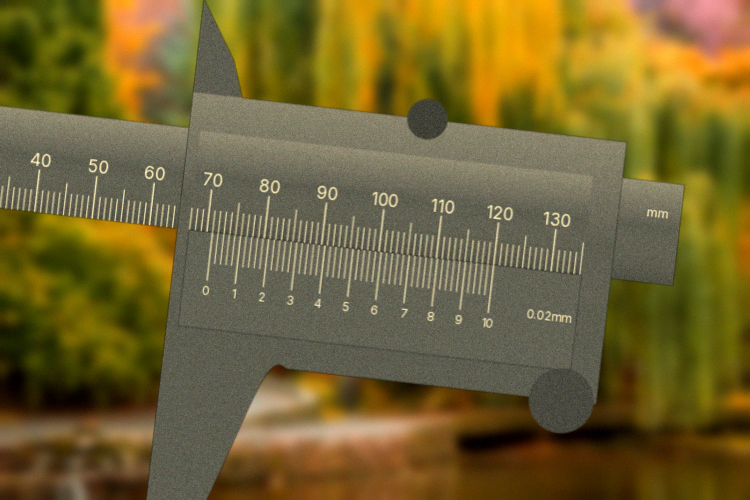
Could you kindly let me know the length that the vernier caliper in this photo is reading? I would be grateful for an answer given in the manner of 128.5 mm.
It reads 71.0 mm
